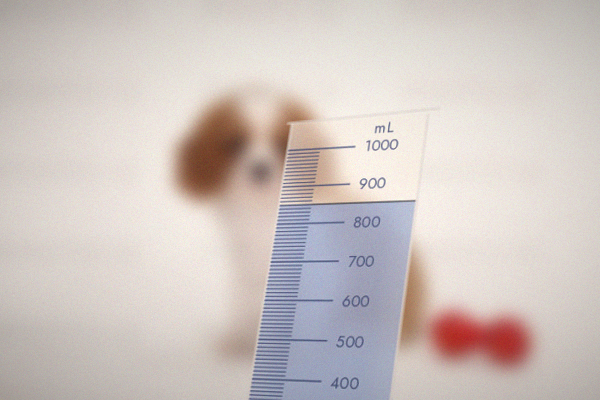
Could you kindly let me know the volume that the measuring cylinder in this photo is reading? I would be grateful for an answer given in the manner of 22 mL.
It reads 850 mL
